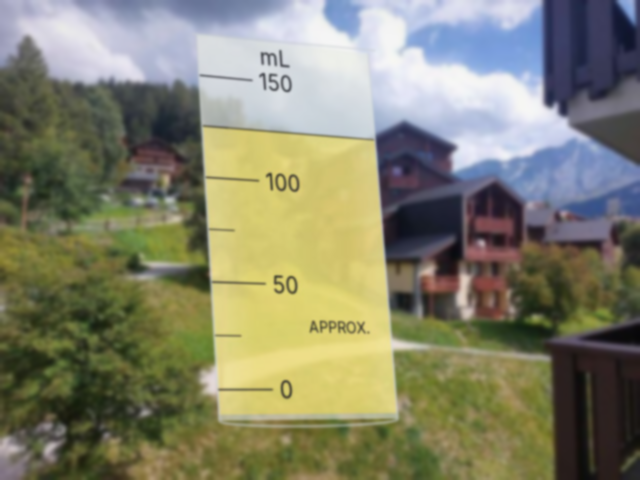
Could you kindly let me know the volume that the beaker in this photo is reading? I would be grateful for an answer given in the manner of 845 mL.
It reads 125 mL
